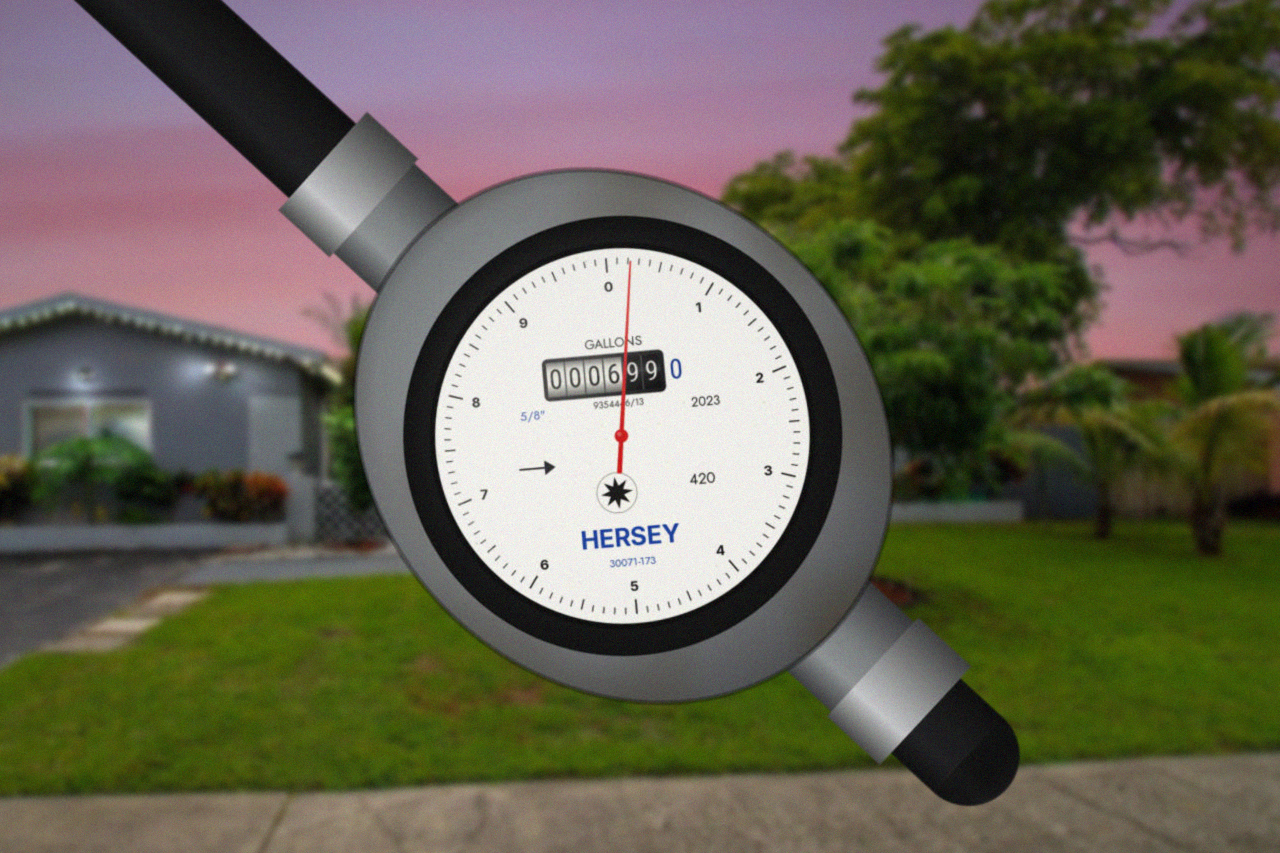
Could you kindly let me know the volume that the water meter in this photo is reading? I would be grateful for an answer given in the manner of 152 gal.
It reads 6990.2 gal
